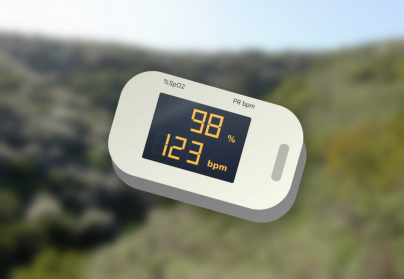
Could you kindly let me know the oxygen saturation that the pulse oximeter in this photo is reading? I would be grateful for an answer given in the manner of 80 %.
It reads 98 %
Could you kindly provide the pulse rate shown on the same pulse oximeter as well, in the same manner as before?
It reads 123 bpm
